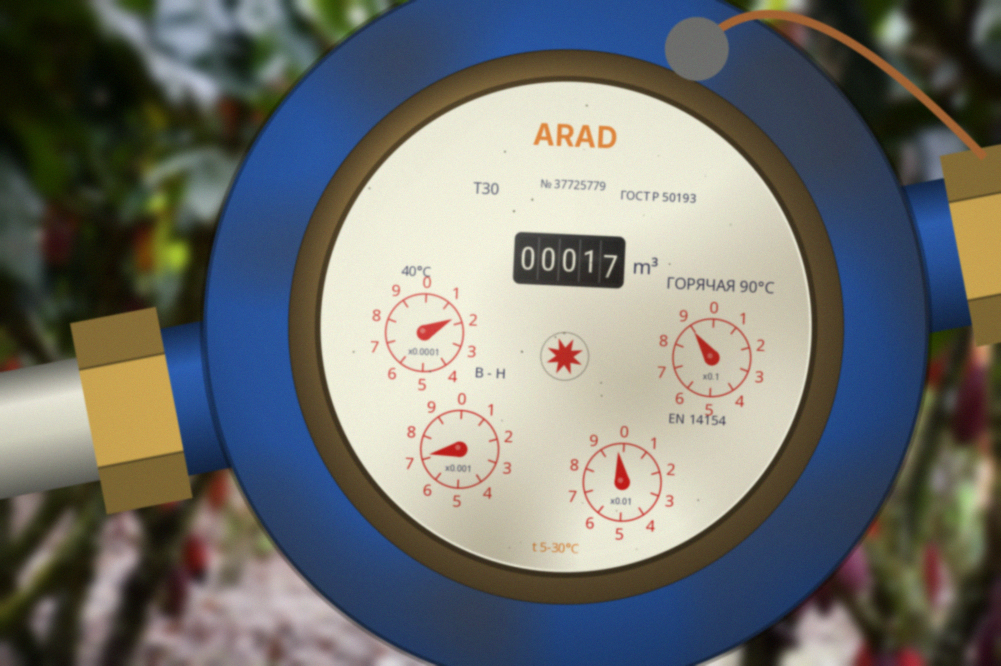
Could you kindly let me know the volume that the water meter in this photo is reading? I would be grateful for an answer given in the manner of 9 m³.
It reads 16.8971 m³
